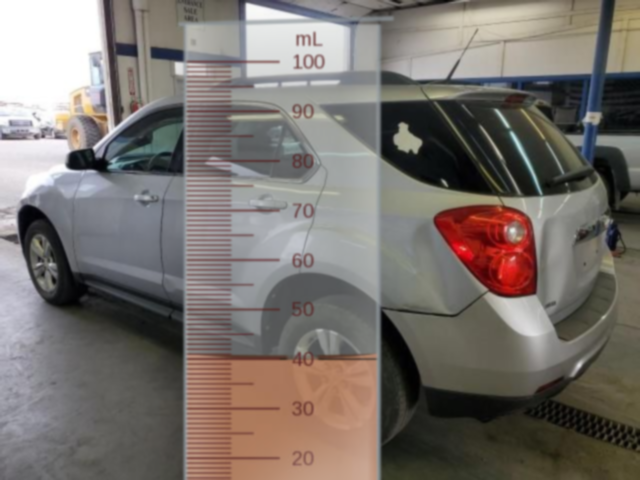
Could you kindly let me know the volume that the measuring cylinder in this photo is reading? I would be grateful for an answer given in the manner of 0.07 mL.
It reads 40 mL
